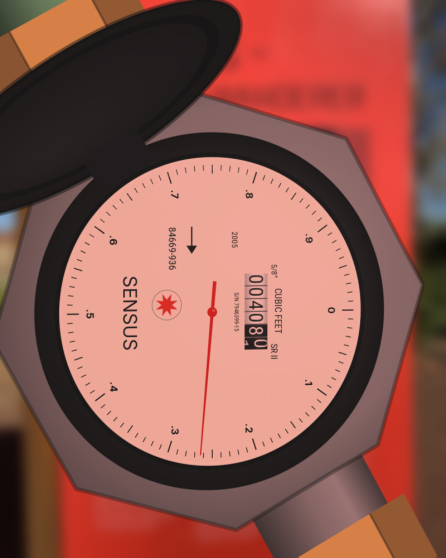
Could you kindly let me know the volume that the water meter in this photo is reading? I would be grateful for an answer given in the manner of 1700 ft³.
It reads 4080.26 ft³
